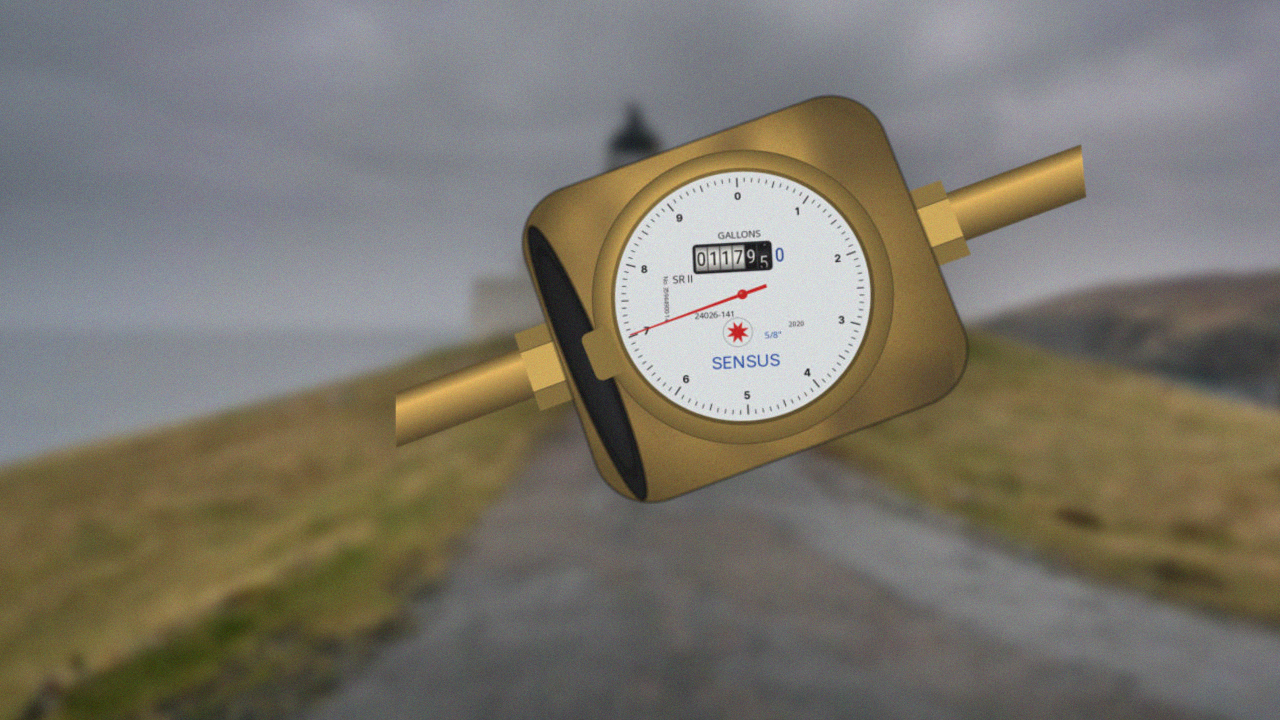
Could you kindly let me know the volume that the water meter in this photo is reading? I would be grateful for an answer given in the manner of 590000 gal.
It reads 117947.0 gal
